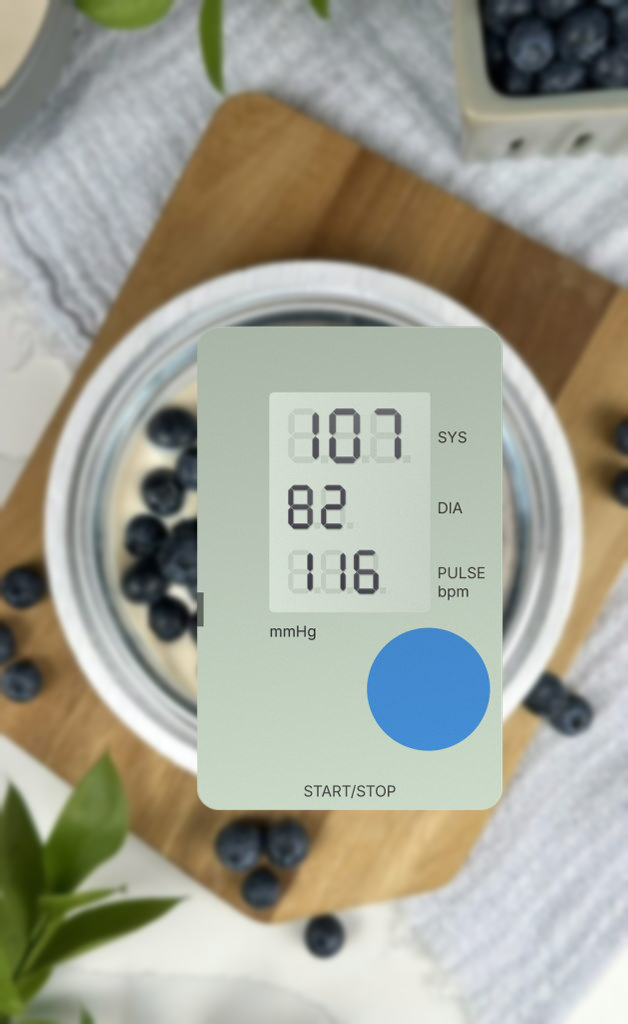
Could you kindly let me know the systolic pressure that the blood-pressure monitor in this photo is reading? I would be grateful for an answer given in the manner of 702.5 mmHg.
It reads 107 mmHg
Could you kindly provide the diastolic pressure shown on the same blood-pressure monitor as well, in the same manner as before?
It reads 82 mmHg
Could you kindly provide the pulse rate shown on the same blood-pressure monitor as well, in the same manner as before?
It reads 116 bpm
